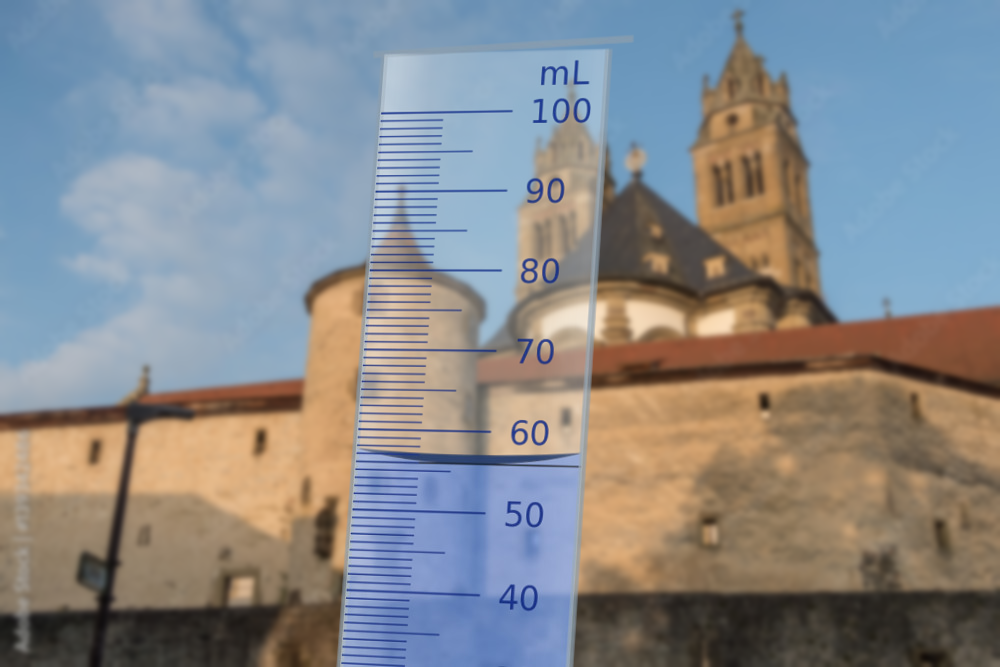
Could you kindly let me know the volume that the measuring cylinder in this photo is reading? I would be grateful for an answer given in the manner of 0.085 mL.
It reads 56 mL
